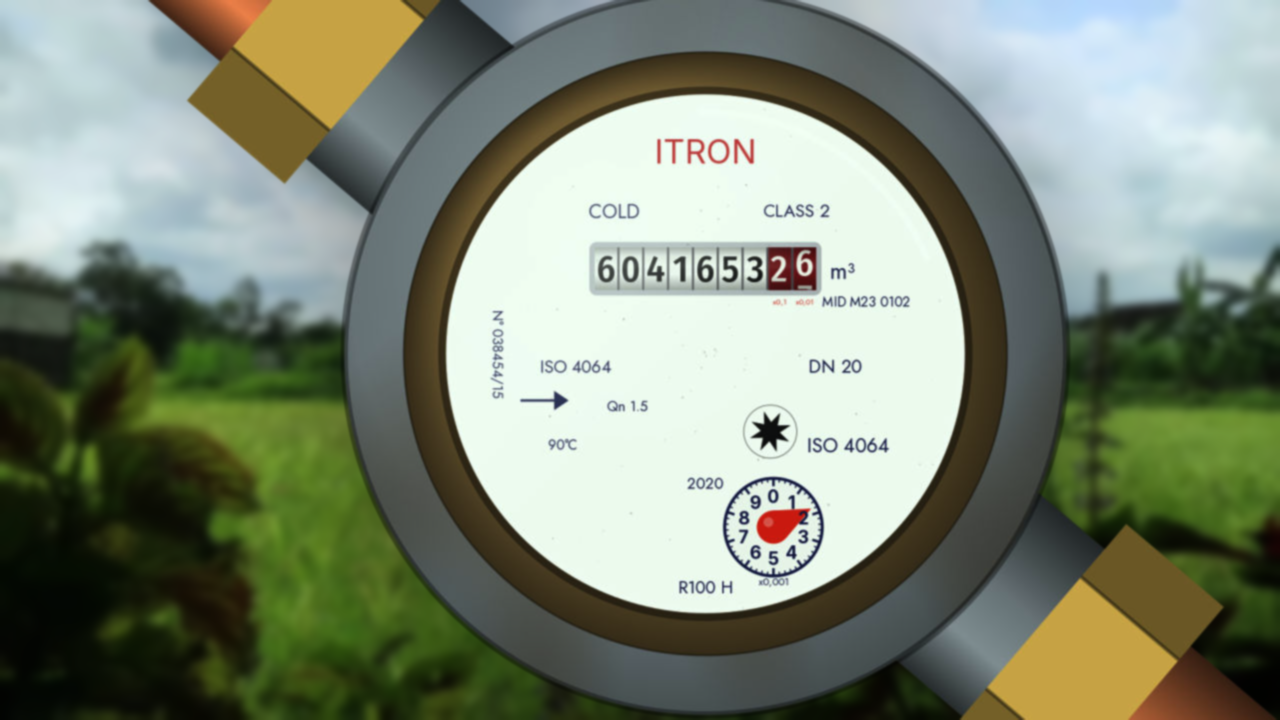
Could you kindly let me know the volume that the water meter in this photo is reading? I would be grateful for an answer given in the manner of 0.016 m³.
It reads 6041653.261 m³
